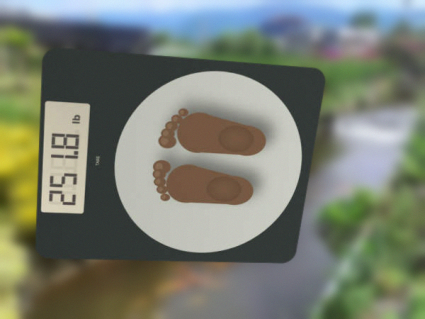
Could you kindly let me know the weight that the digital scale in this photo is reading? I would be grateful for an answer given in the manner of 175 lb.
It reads 251.8 lb
